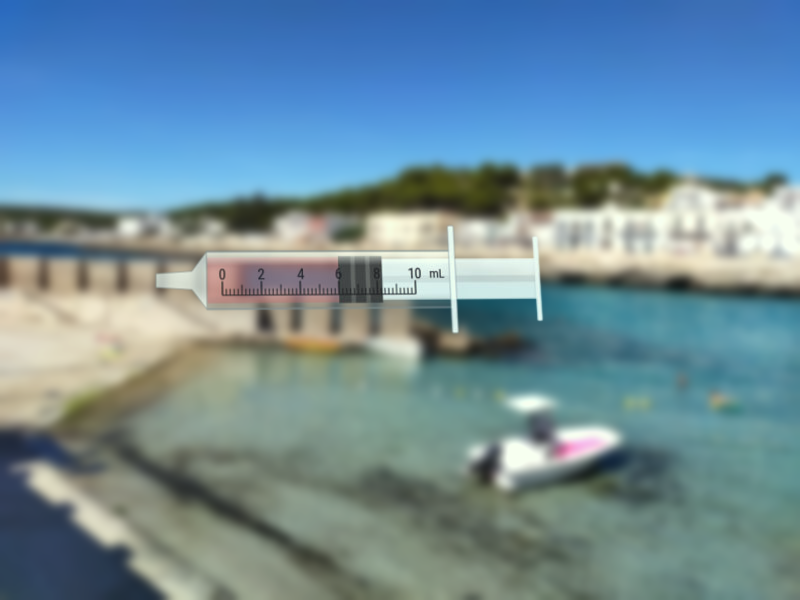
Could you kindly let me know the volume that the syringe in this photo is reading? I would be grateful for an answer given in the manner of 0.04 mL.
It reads 6 mL
